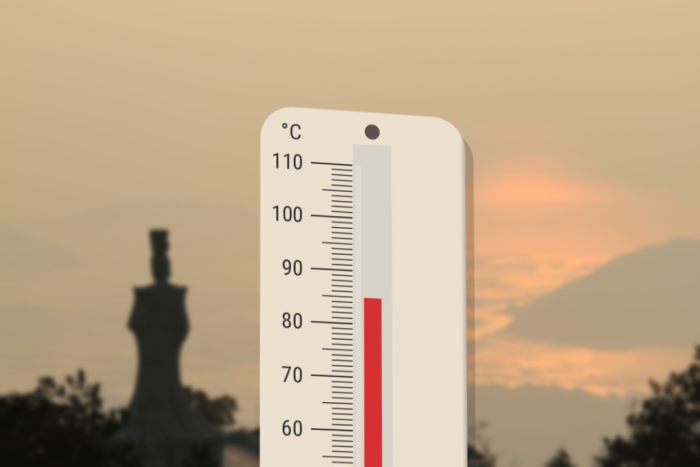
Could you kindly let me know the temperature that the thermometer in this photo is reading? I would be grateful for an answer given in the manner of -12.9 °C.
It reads 85 °C
